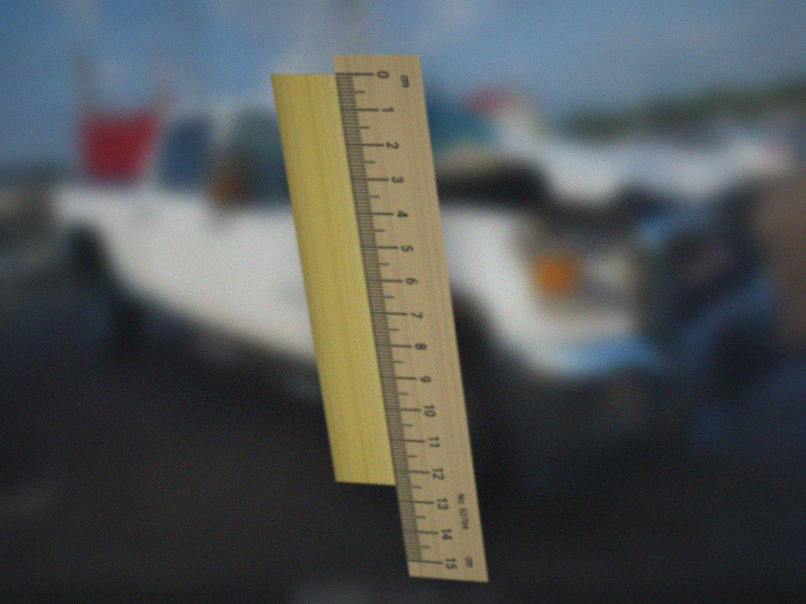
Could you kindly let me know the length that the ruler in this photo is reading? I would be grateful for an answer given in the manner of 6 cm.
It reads 12.5 cm
